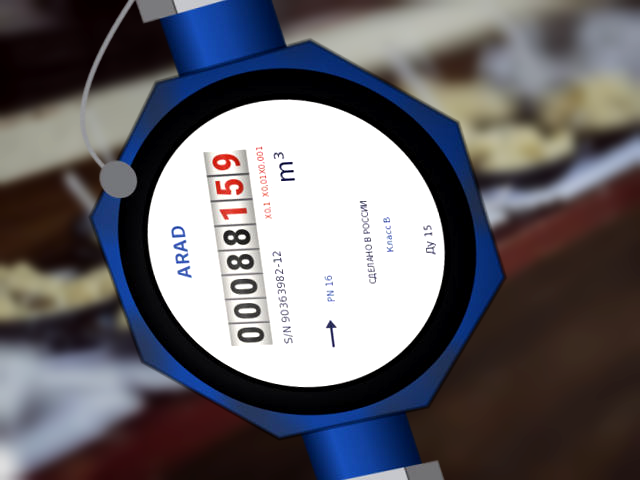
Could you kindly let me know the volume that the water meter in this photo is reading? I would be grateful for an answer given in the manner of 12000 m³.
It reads 88.159 m³
